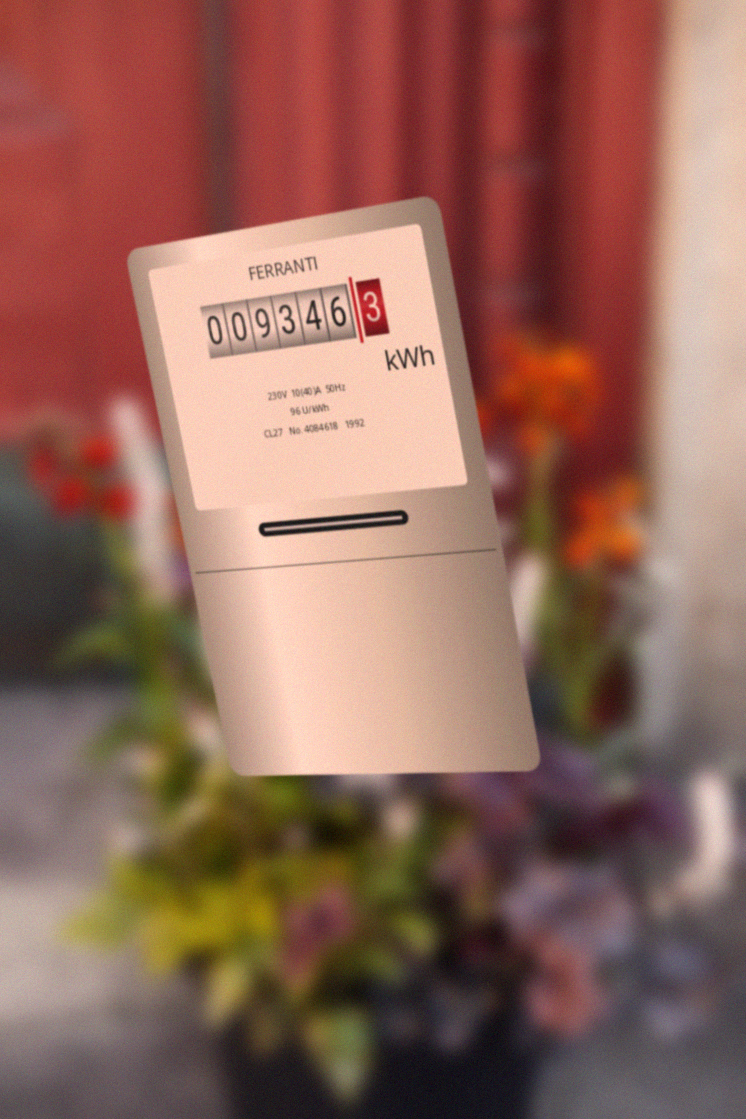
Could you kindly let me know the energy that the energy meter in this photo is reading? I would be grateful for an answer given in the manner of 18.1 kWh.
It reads 9346.3 kWh
